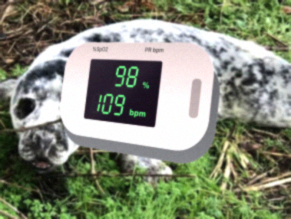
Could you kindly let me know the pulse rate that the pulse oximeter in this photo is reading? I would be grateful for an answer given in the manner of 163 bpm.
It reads 109 bpm
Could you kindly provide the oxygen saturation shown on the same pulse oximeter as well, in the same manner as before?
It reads 98 %
